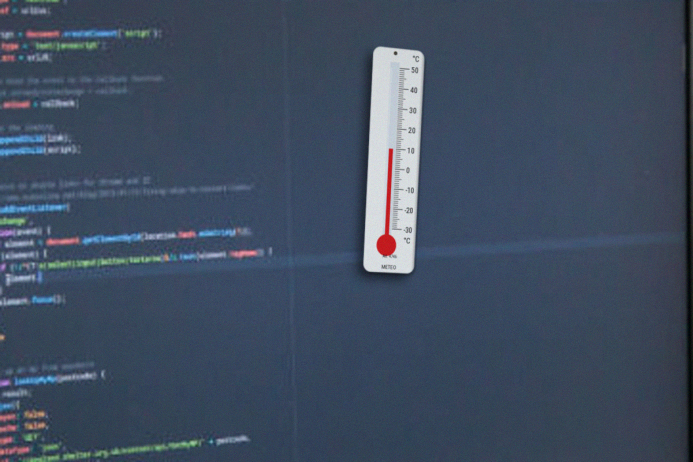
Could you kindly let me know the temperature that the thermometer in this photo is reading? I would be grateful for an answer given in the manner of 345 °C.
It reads 10 °C
